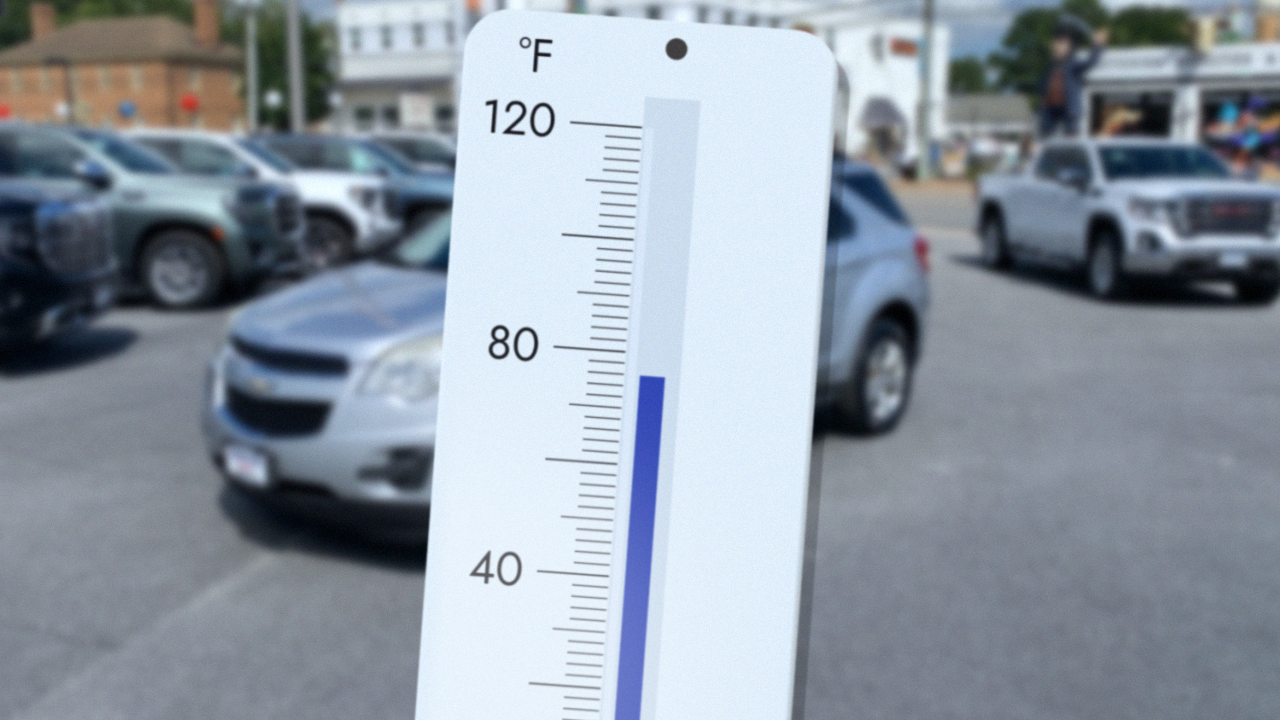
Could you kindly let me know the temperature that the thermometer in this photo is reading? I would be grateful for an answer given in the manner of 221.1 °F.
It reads 76 °F
